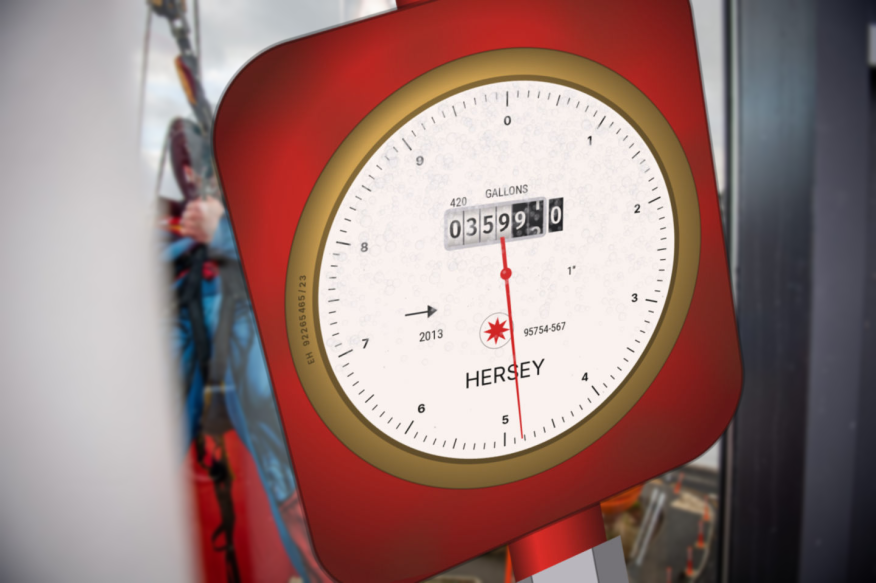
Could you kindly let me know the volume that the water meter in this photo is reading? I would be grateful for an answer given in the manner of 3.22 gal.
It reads 359914.8 gal
